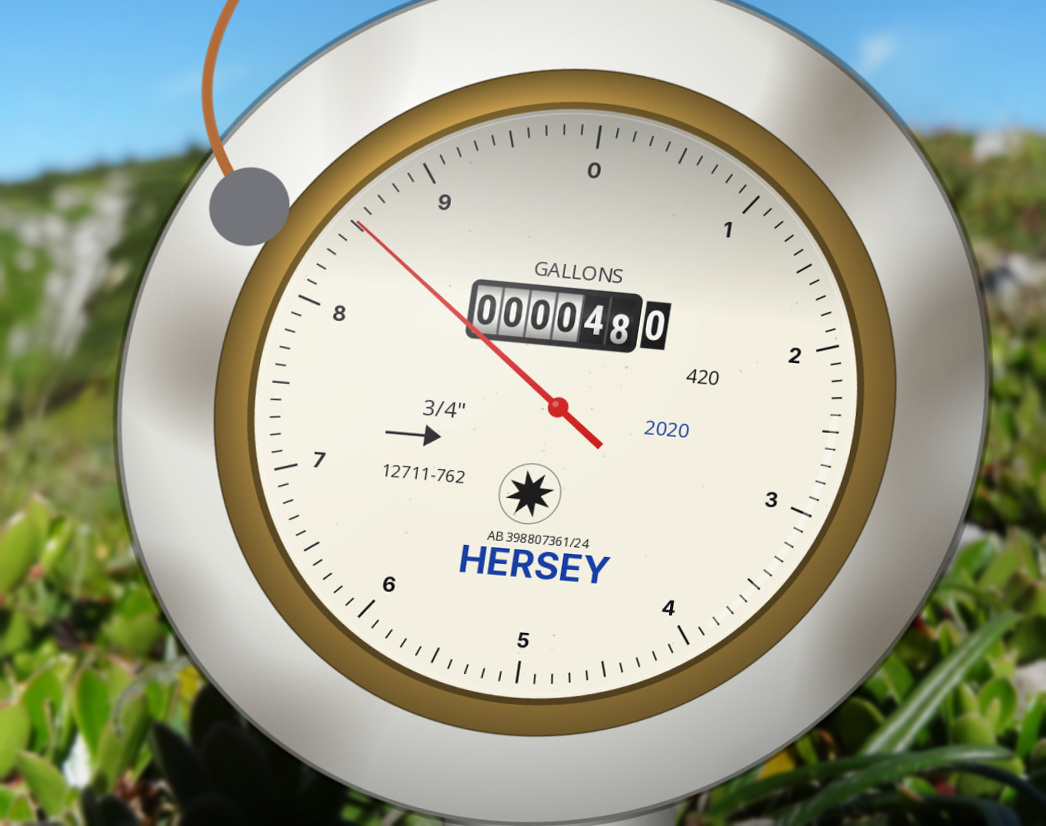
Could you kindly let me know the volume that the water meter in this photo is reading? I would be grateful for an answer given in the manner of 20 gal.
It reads 478.5 gal
